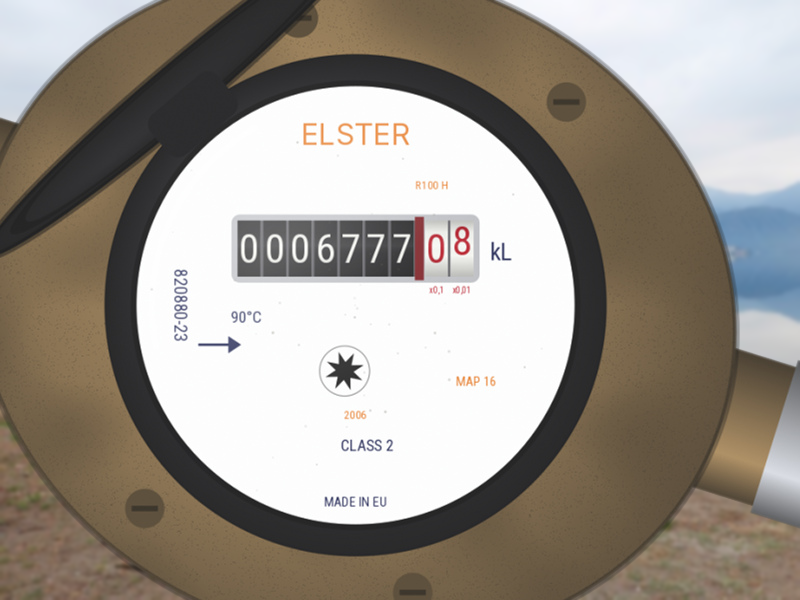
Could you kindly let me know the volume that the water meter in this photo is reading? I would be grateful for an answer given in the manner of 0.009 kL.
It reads 6777.08 kL
